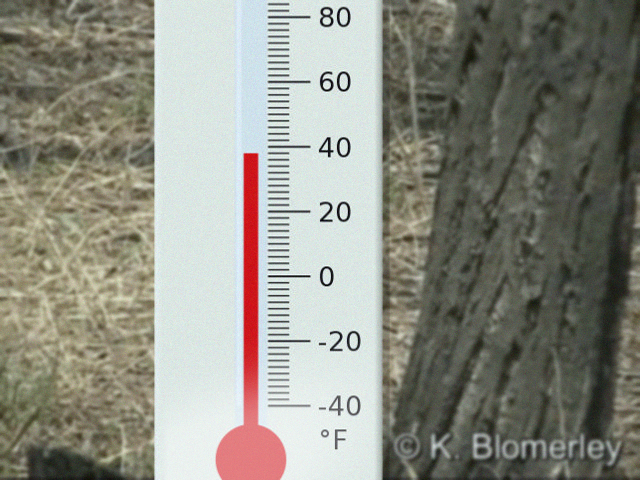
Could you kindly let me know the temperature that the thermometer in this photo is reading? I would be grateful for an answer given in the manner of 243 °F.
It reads 38 °F
